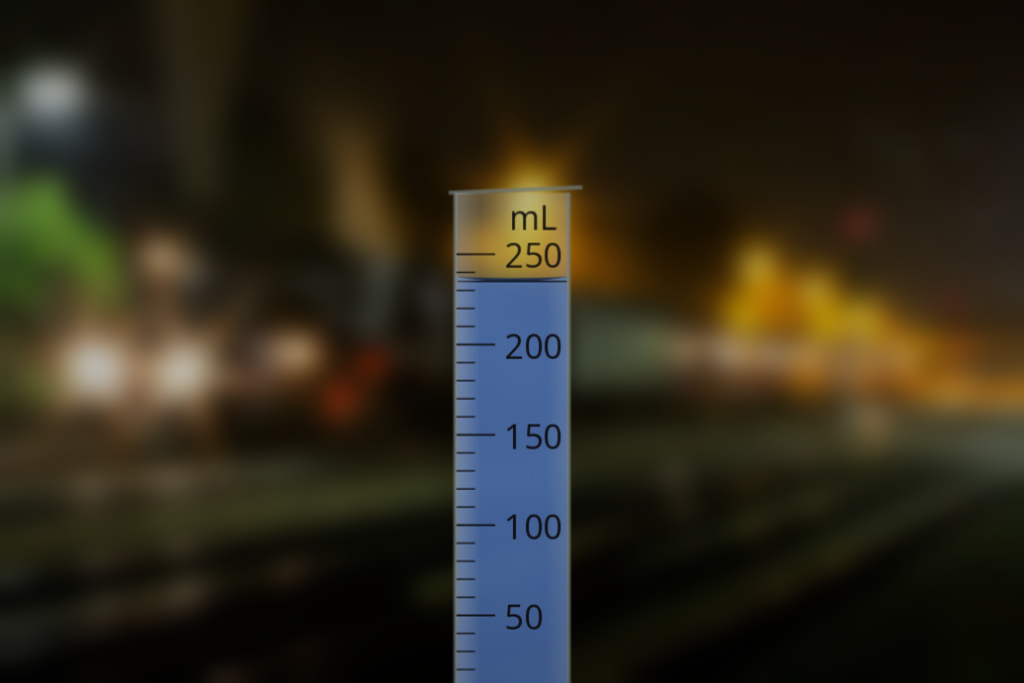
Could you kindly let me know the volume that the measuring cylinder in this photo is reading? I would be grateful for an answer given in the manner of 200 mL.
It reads 235 mL
